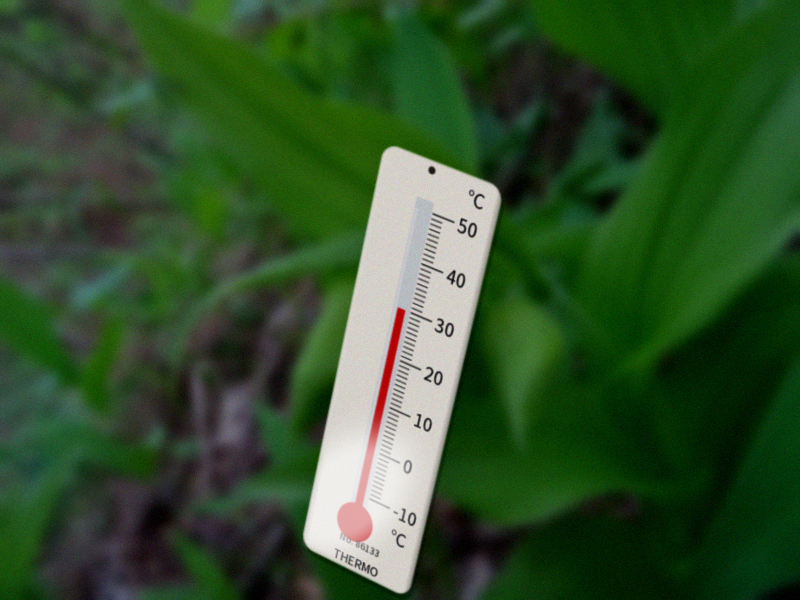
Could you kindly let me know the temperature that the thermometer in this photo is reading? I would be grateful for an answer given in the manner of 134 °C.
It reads 30 °C
